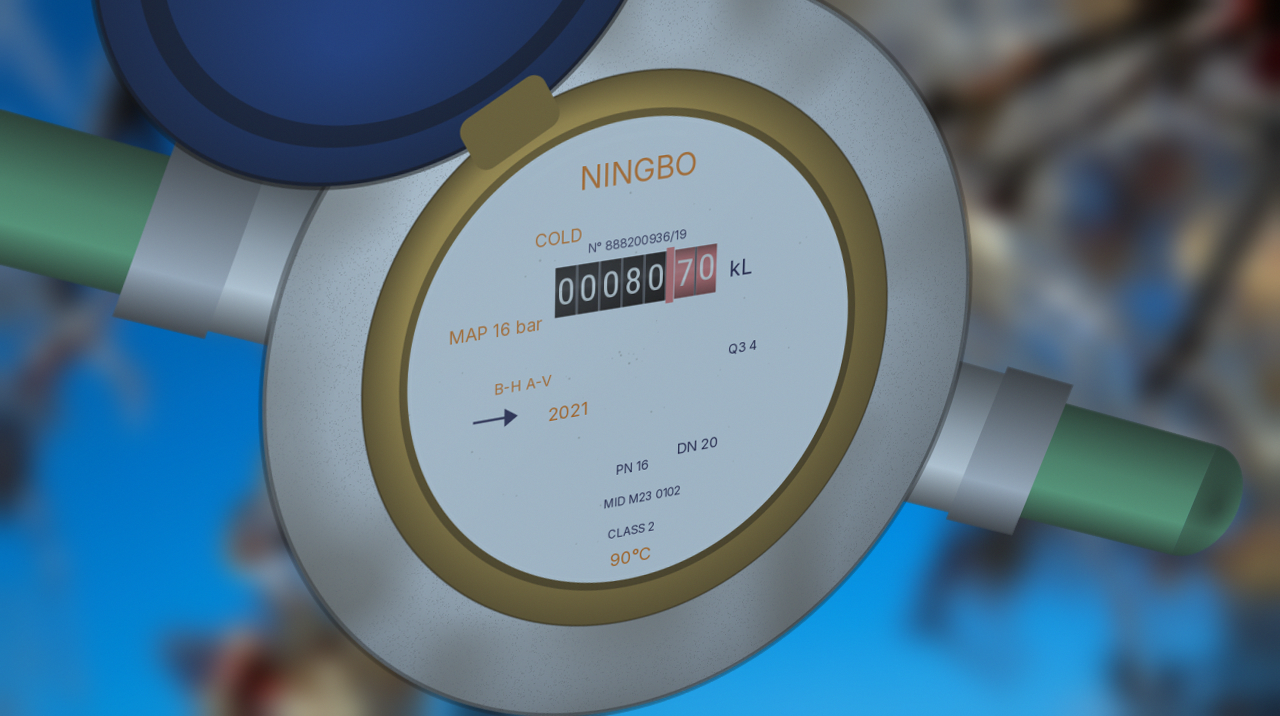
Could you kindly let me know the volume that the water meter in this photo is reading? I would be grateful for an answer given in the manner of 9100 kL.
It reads 80.70 kL
